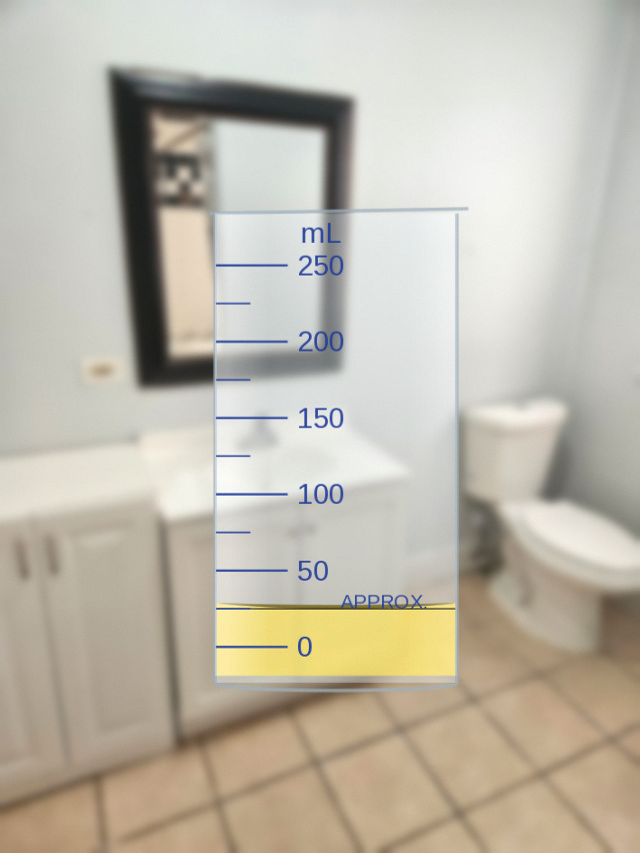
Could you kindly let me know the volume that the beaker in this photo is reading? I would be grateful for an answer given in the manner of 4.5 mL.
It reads 25 mL
